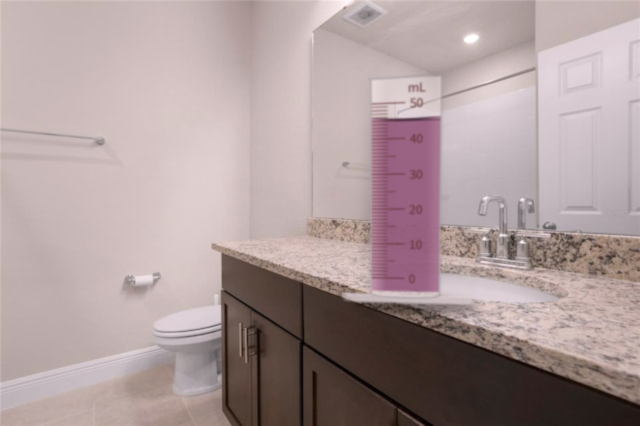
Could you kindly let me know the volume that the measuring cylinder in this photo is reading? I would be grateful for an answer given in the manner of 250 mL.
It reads 45 mL
